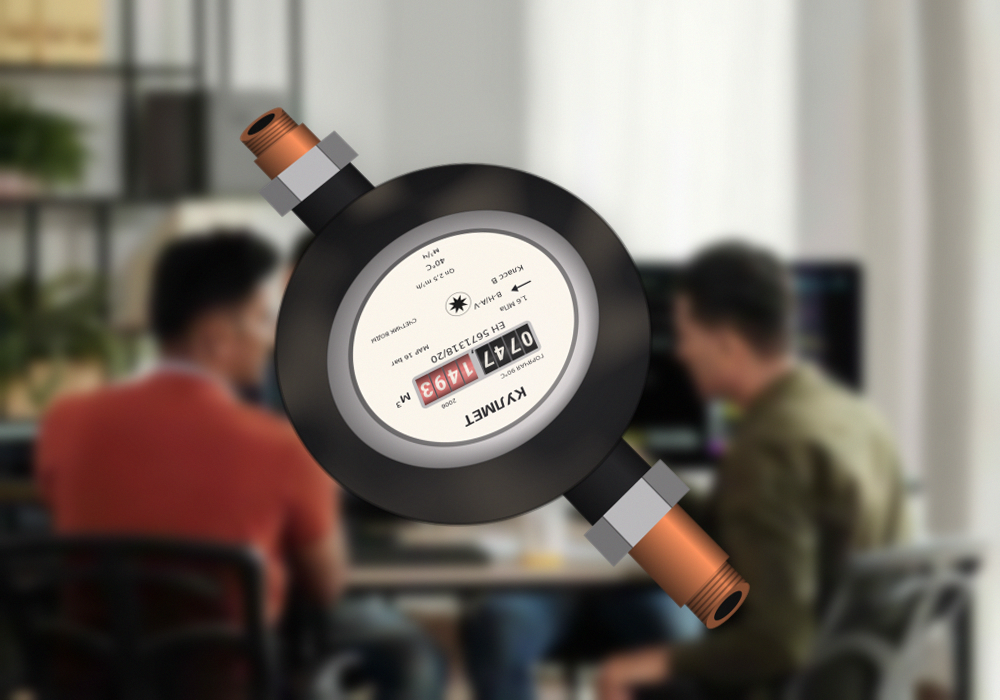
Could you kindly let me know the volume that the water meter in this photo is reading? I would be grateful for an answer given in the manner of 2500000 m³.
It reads 747.1493 m³
